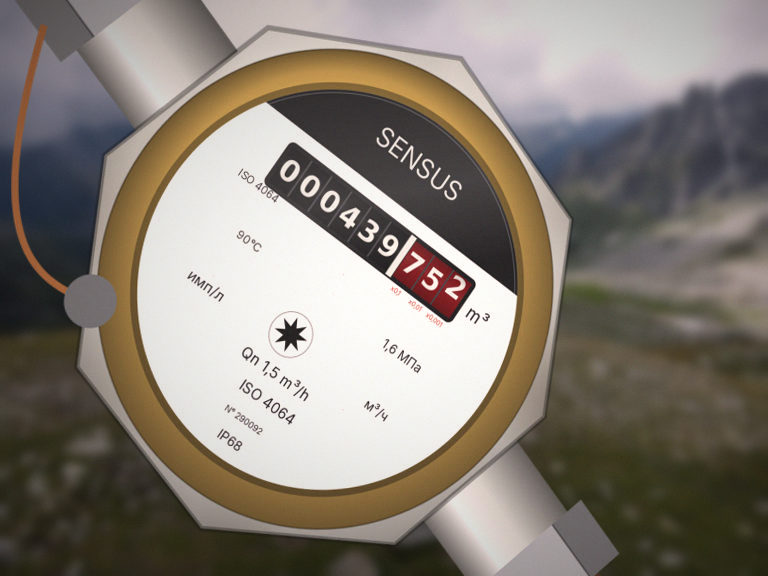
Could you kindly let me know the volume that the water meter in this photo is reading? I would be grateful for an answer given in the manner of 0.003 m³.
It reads 439.752 m³
